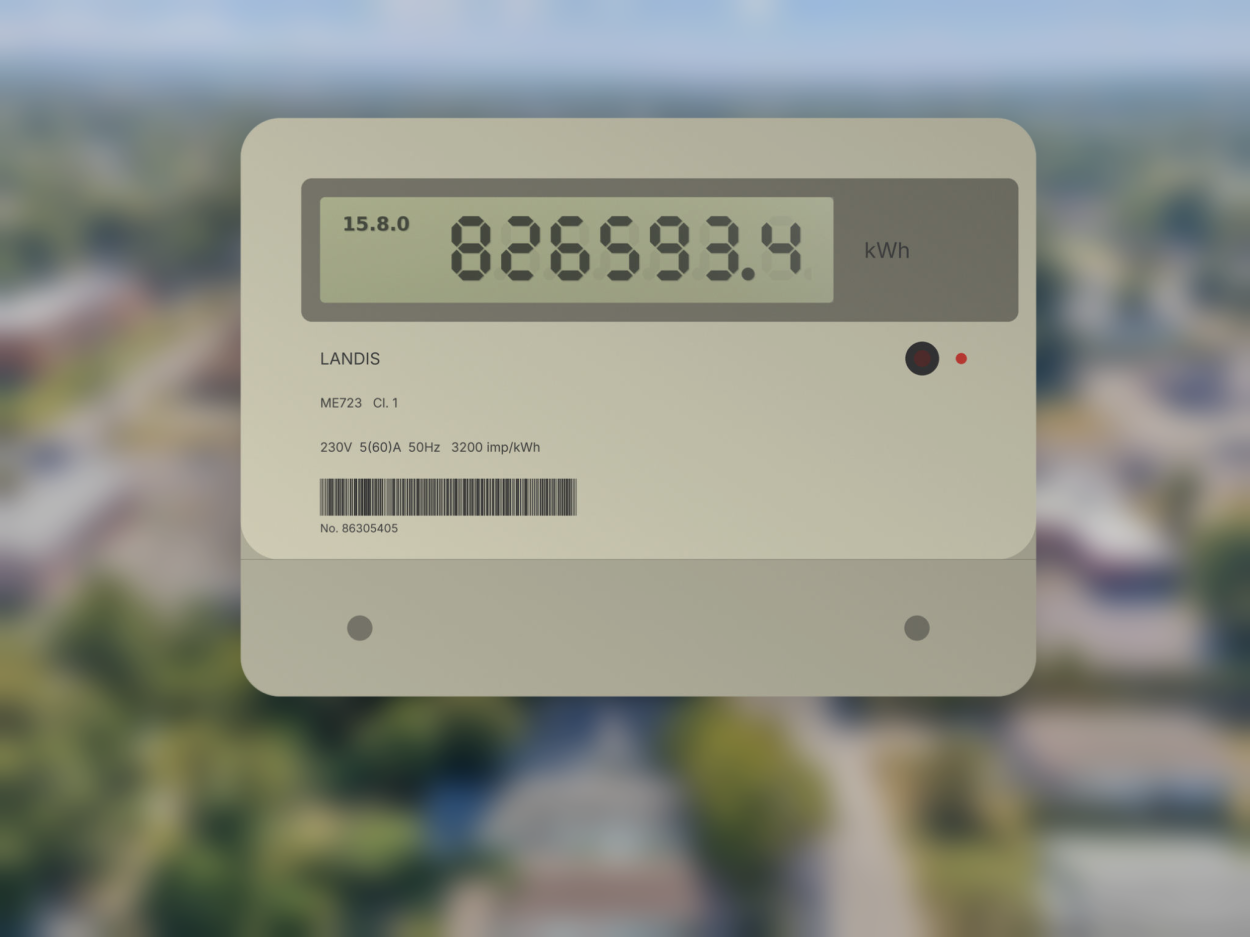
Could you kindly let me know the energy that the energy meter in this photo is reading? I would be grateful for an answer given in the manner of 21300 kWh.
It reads 826593.4 kWh
